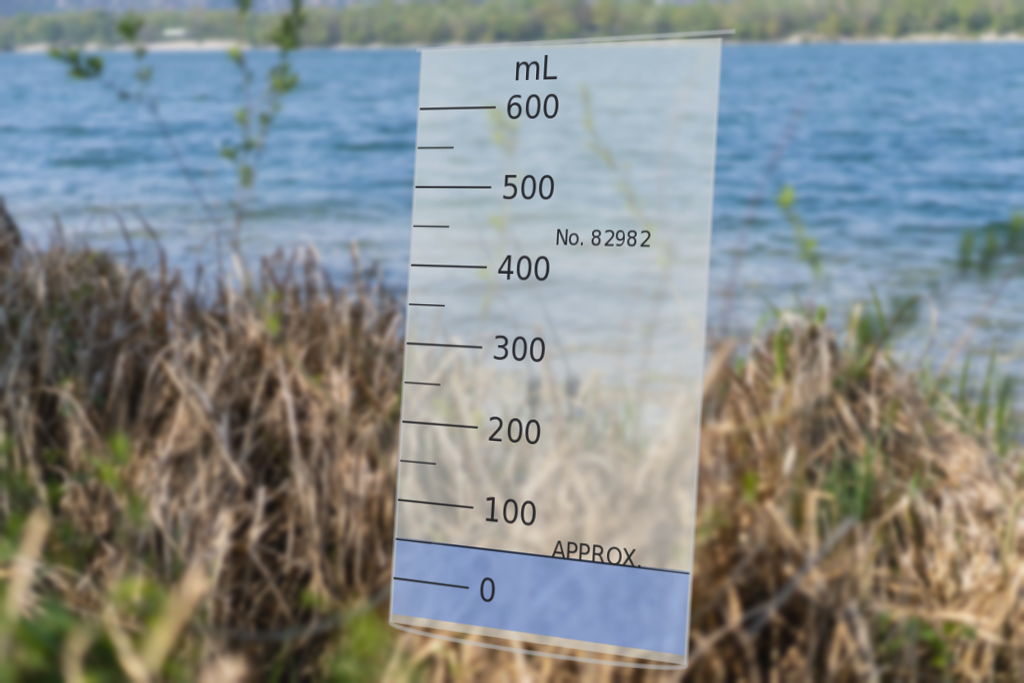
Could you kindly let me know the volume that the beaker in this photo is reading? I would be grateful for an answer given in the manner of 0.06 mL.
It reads 50 mL
